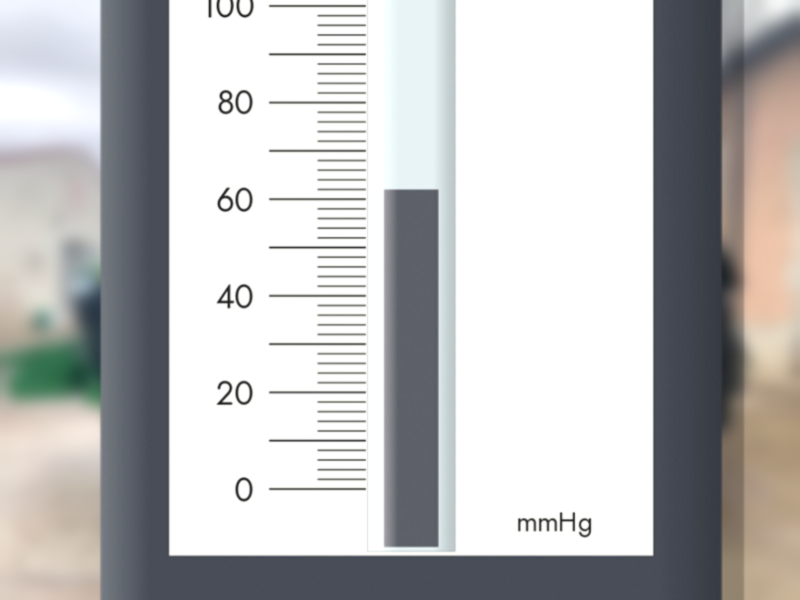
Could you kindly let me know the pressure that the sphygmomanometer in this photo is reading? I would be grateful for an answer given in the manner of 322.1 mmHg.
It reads 62 mmHg
